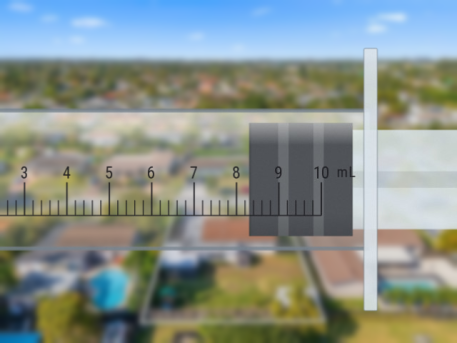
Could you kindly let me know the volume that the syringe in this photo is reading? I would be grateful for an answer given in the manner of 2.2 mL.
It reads 8.3 mL
